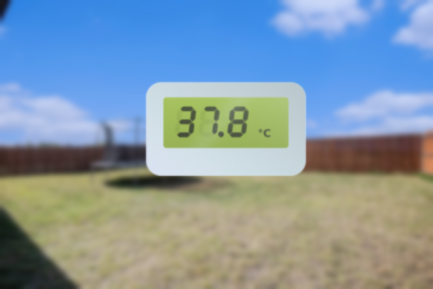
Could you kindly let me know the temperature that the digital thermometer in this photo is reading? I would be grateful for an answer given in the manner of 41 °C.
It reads 37.8 °C
